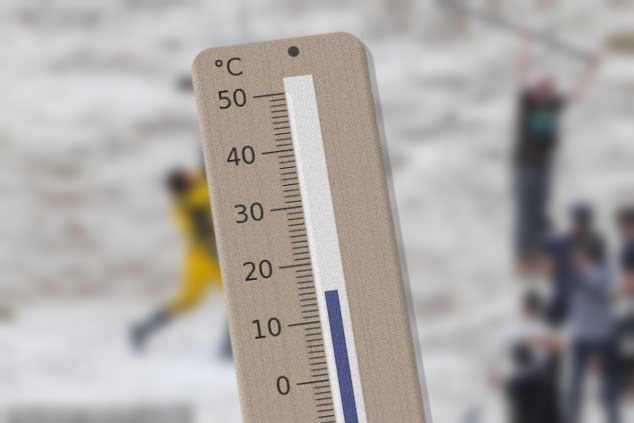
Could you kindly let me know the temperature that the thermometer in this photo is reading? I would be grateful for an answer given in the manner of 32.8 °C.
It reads 15 °C
